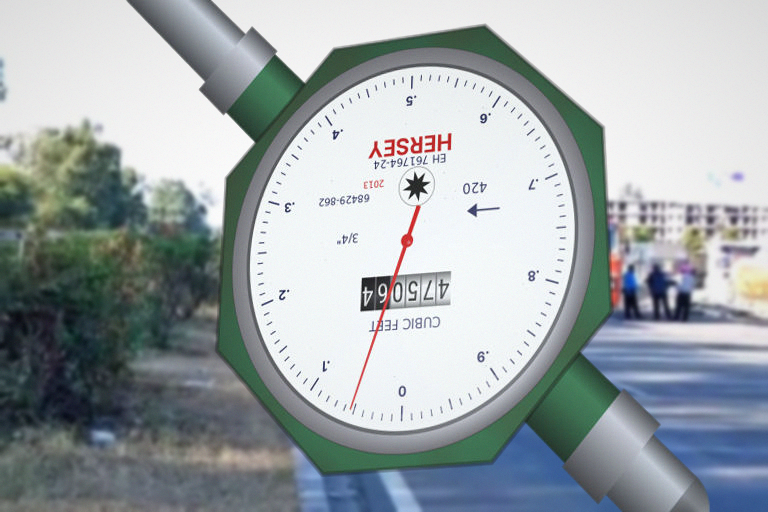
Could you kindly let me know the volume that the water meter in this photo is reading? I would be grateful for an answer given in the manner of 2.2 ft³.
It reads 475064.05 ft³
